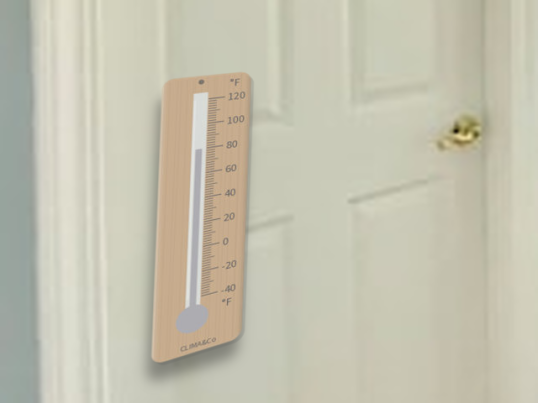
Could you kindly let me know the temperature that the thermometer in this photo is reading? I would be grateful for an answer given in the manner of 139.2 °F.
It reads 80 °F
